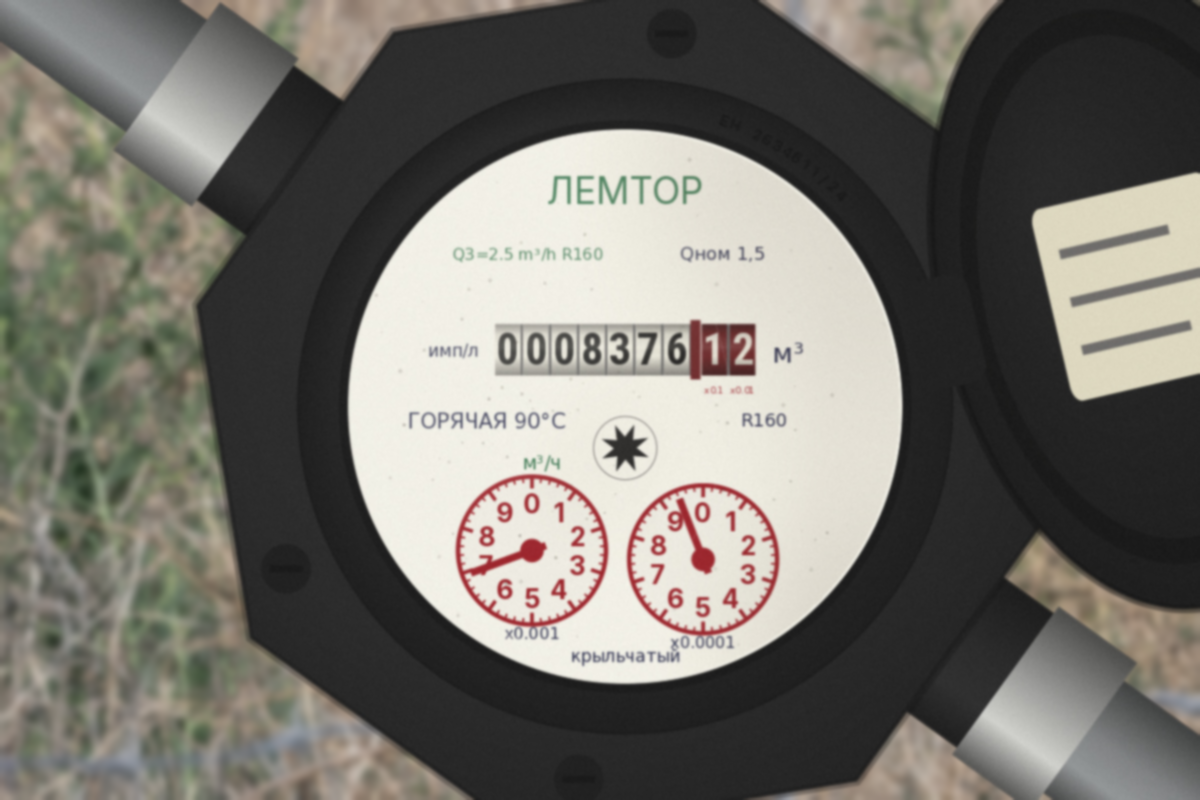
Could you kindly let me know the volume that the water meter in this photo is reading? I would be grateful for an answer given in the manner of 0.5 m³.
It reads 8376.1269 m³
